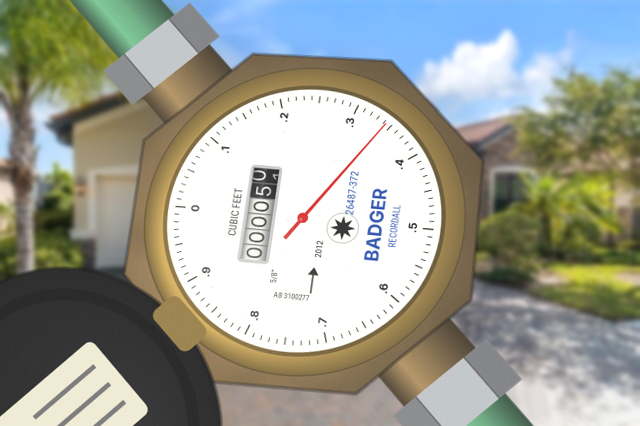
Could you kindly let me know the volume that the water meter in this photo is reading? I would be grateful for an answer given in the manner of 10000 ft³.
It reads 50.34 ft³
